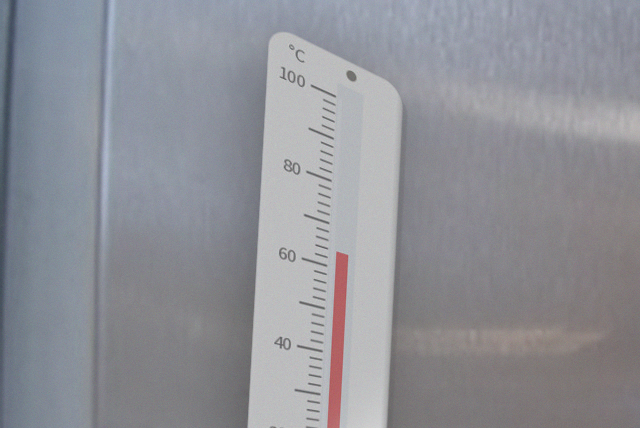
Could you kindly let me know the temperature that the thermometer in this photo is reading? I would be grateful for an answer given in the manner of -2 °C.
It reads 64 °C
